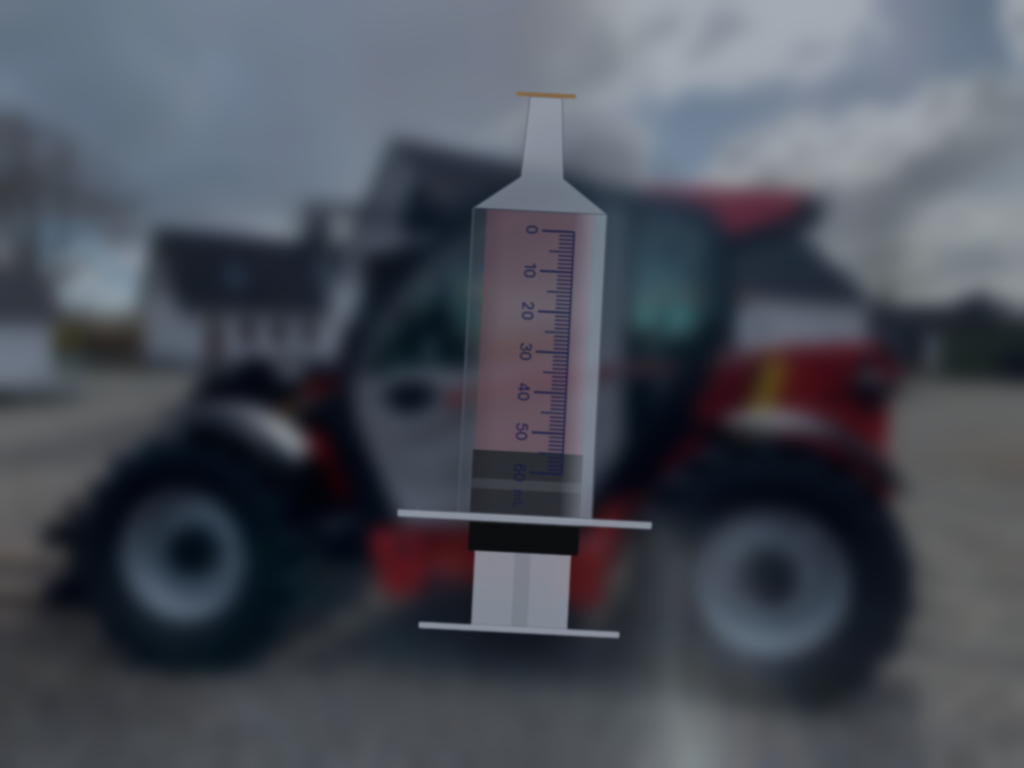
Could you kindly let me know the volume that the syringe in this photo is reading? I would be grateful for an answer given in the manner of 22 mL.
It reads 55 mL
